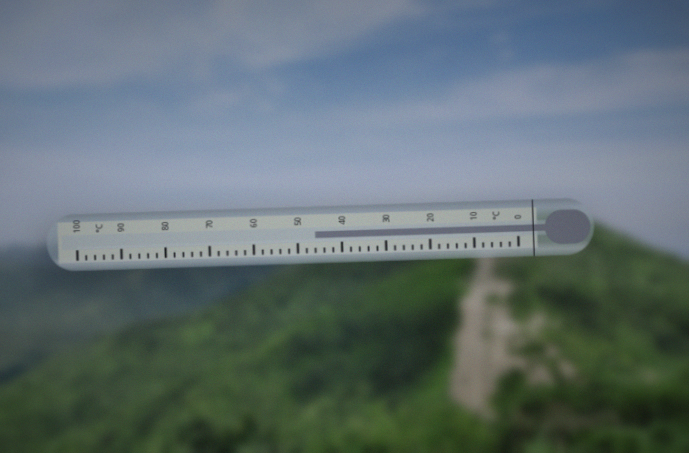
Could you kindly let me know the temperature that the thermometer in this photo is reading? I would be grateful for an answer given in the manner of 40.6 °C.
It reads 46 °C
